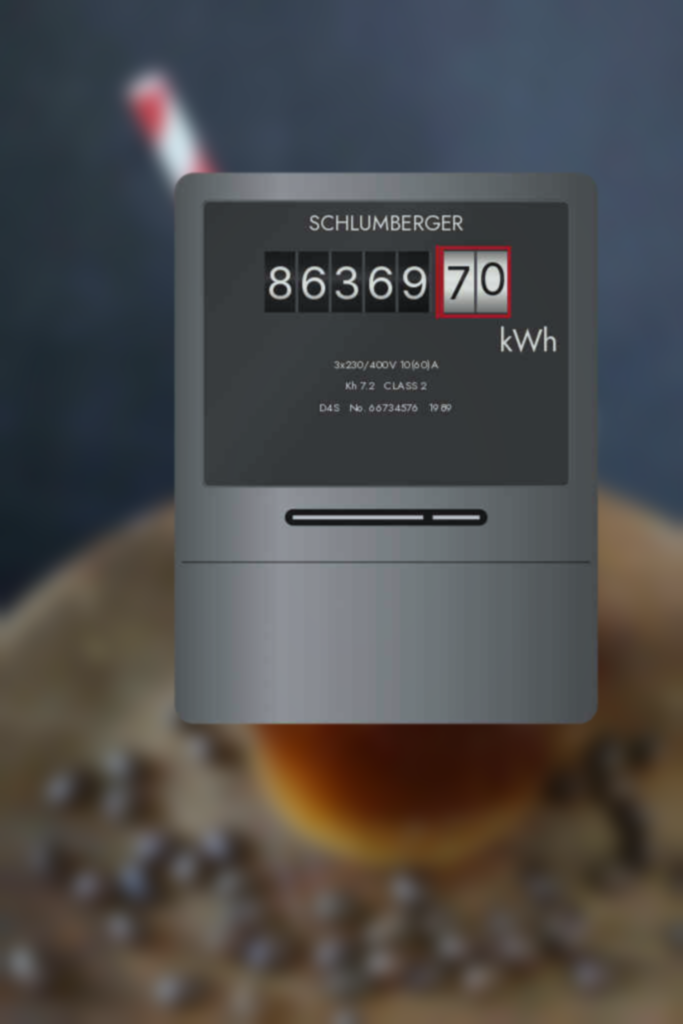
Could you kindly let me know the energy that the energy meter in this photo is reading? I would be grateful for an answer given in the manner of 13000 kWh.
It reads 86369.70 kWh
